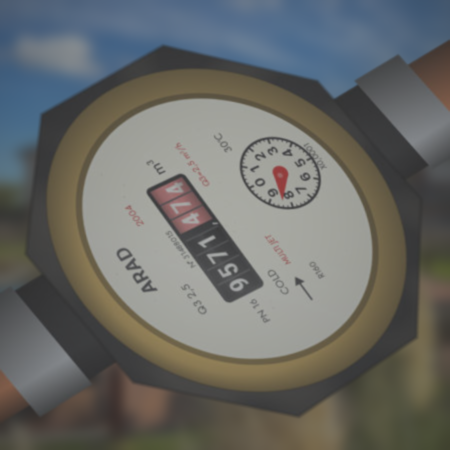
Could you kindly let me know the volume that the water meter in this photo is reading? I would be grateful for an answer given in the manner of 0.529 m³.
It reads 9571.4738 m³
